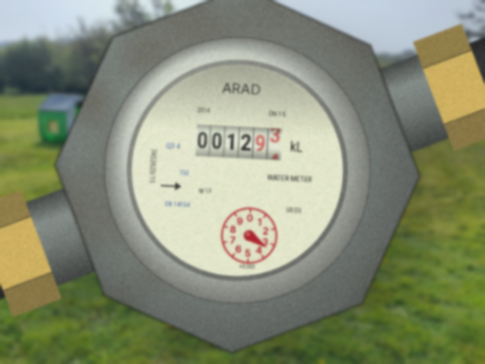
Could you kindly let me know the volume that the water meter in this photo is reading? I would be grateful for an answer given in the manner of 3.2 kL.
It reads 12.933 kL
